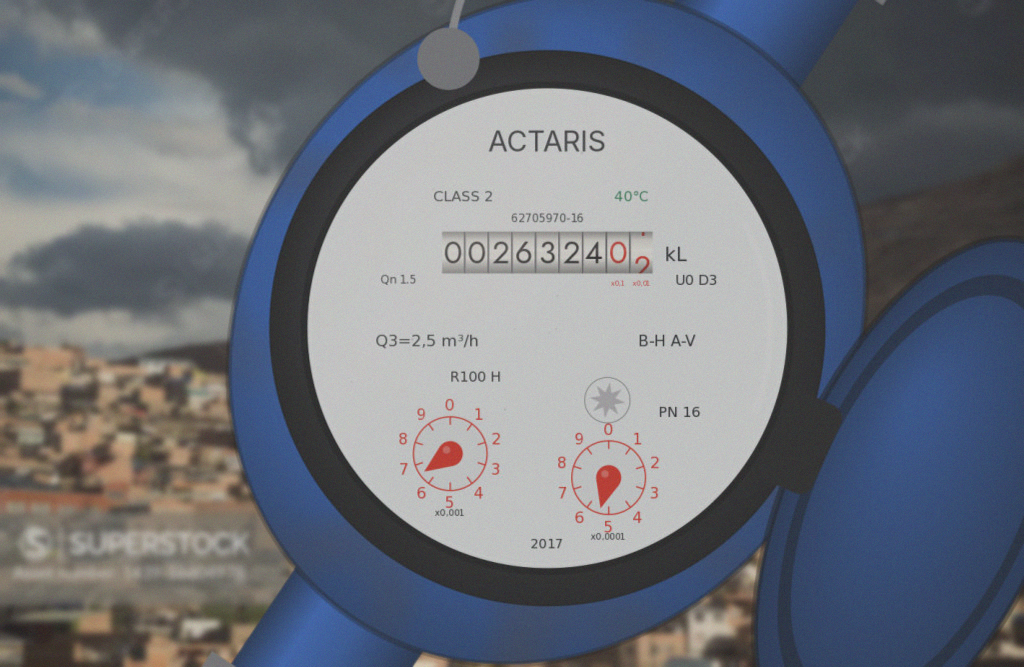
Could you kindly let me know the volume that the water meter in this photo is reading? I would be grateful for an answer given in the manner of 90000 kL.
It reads 26324.0165 kL
